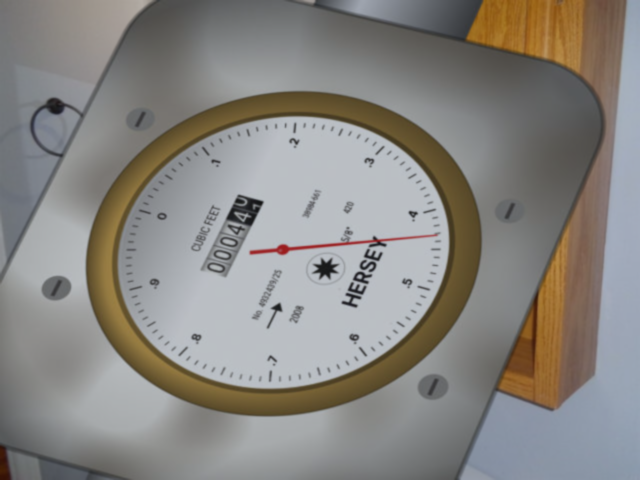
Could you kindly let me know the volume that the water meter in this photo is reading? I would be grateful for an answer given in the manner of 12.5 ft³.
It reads 440.43 ft³
